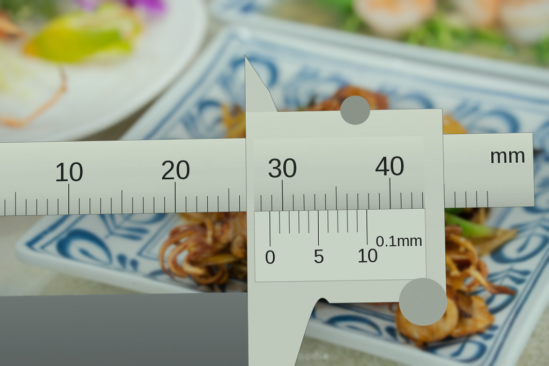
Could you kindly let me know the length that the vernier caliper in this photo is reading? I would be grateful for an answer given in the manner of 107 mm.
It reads 28.8 mm
